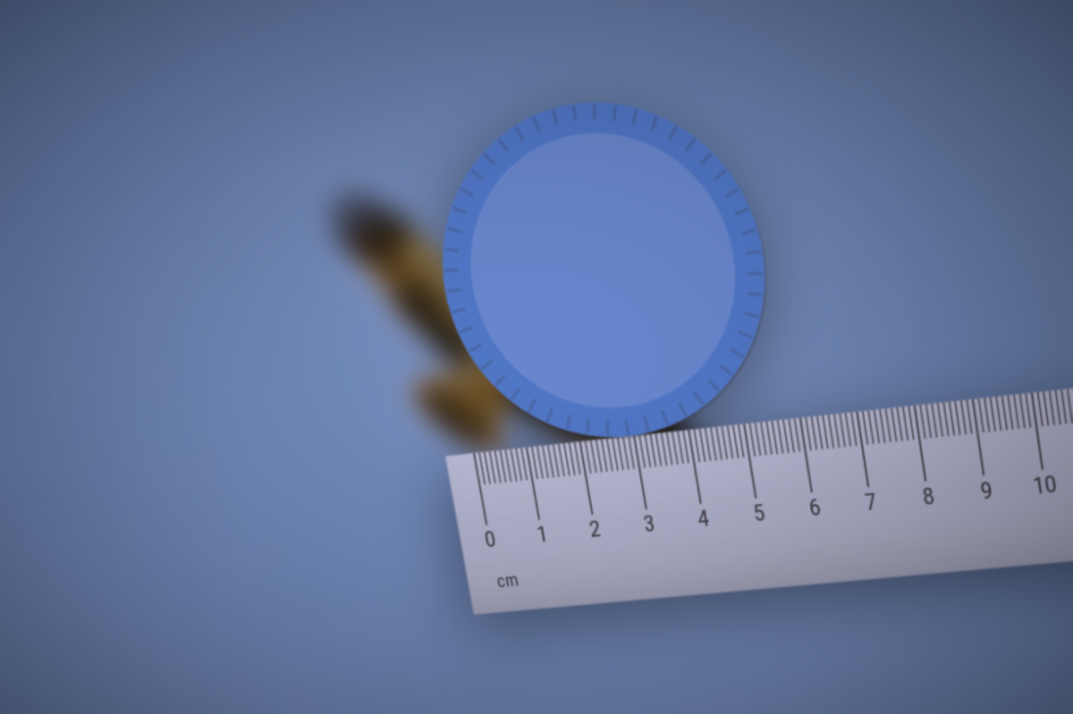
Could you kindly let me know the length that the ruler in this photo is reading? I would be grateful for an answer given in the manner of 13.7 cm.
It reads 5.8 cm
